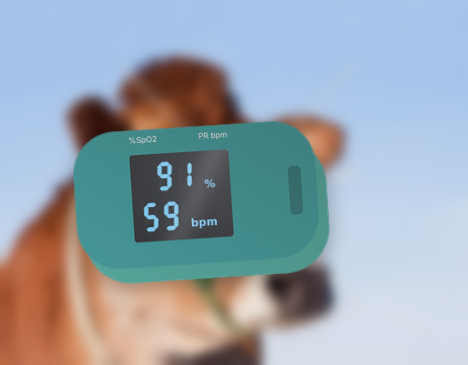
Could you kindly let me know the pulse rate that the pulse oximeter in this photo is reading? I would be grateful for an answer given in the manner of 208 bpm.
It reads 59 bpm
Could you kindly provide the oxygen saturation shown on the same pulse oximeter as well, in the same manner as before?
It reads 91 %
